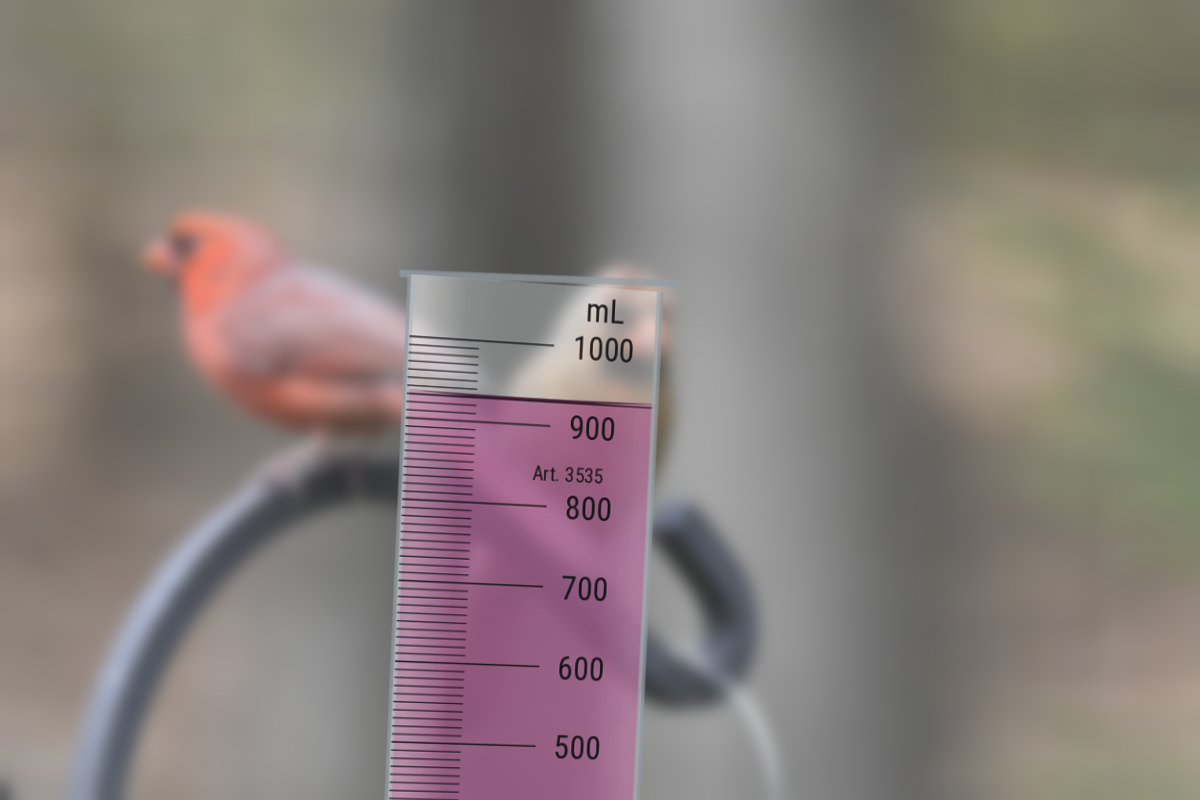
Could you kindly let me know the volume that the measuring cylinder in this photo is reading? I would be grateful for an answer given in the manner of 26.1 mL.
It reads 930 mL
